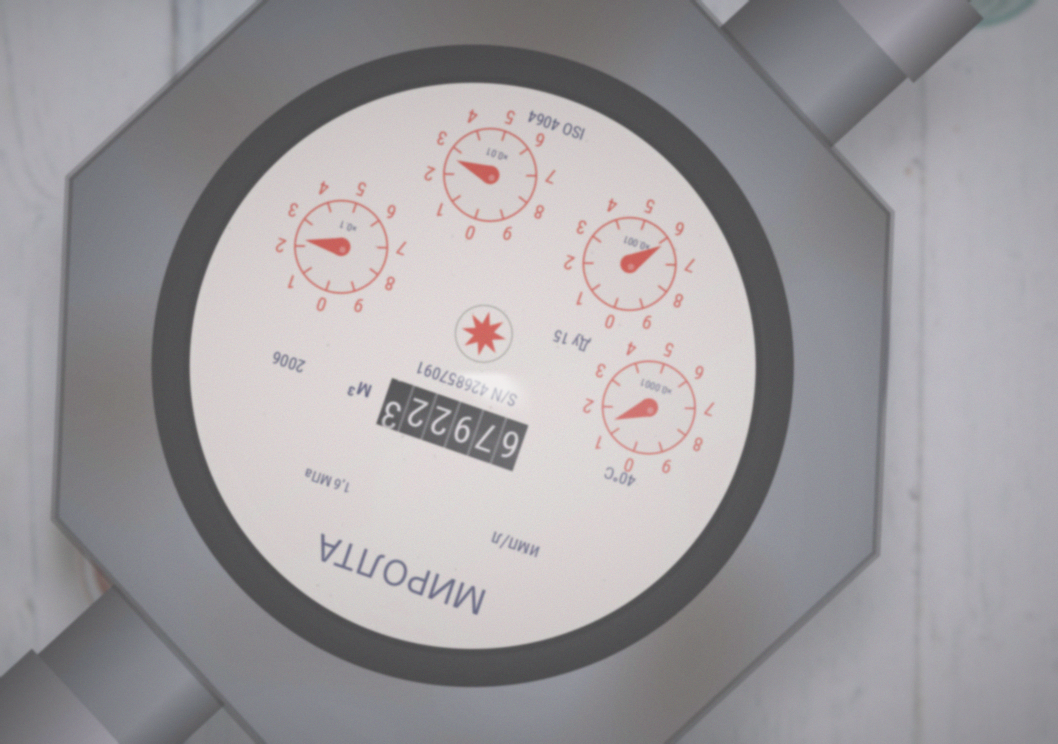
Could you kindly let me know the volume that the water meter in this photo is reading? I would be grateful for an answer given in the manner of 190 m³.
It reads 679223.2261 m³
